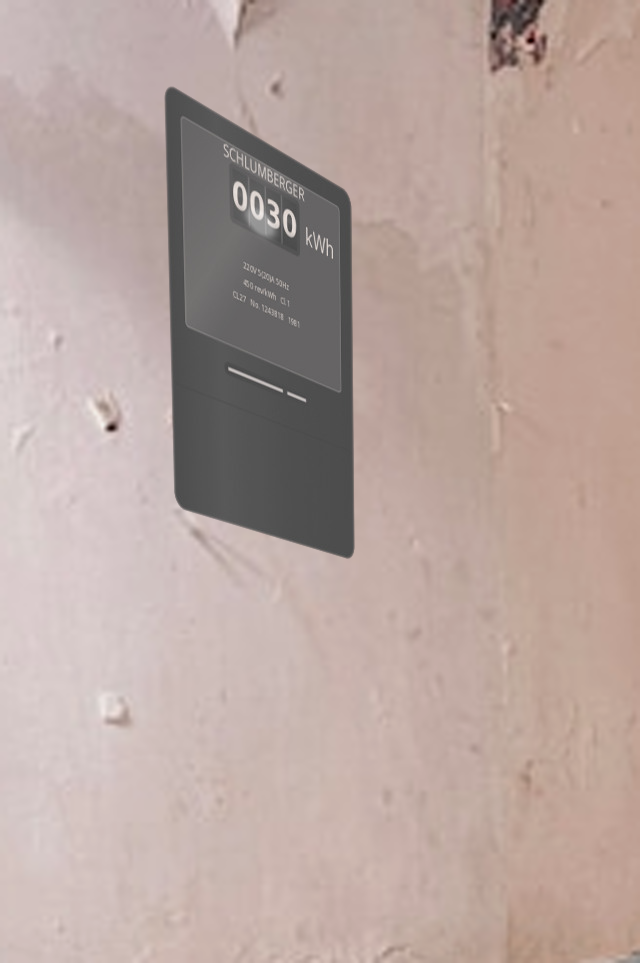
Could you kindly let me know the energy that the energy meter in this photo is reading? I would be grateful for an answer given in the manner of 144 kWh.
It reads 30 kWh
